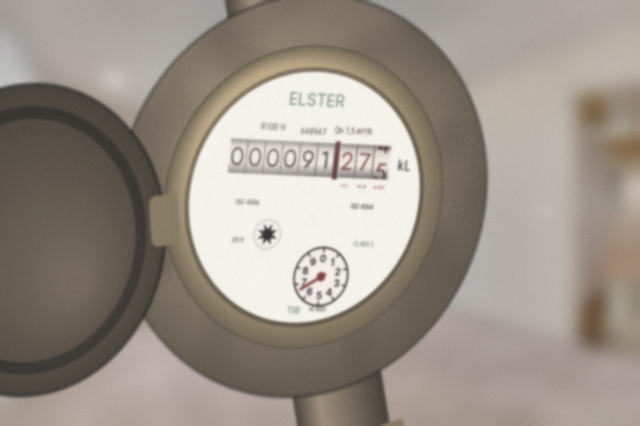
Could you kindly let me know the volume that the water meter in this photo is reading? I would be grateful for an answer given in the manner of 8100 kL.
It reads 91.2746 kL
